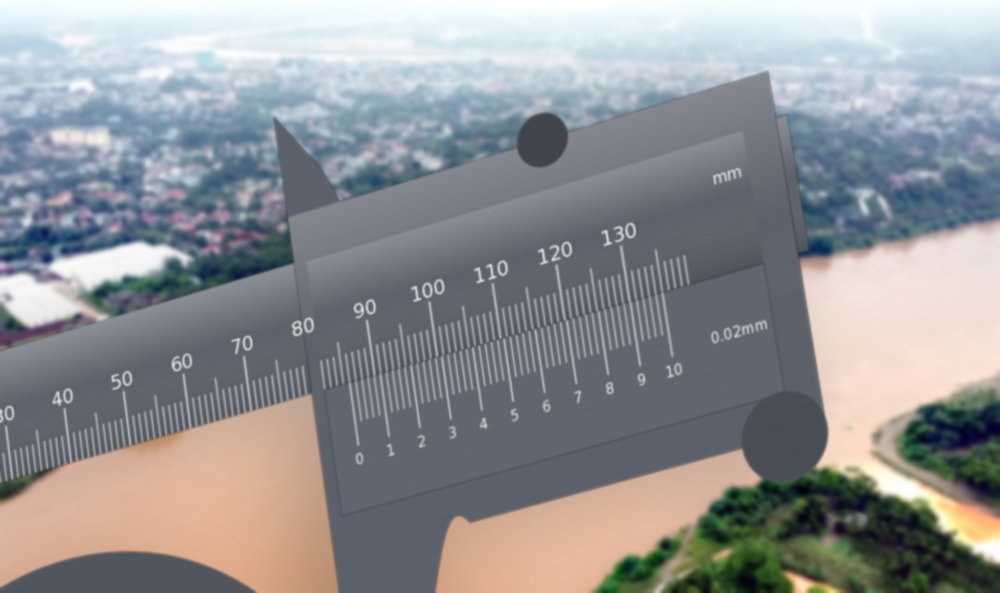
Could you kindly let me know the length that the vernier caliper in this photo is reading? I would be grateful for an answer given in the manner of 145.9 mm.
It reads 86.0 mm
